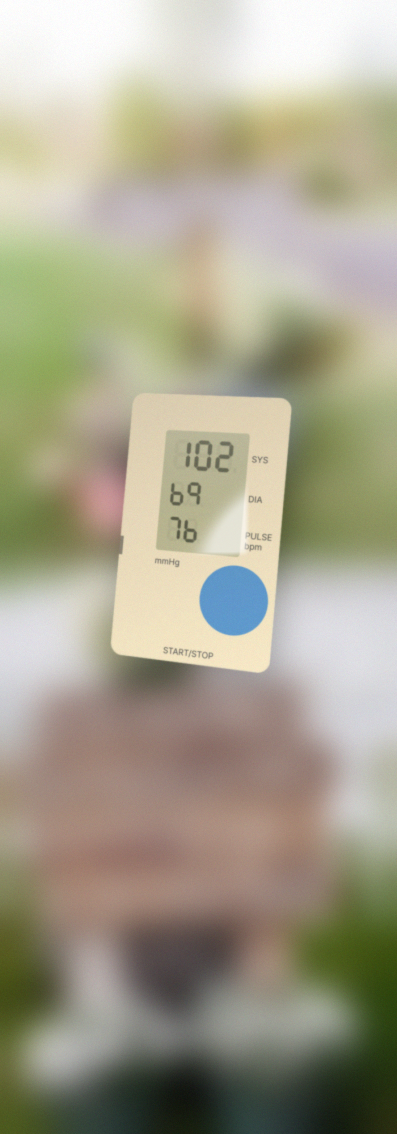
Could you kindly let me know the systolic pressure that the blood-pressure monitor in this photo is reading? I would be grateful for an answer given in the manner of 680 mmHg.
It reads 102 mmHg
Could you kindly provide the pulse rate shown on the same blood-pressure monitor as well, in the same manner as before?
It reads 76 bpm
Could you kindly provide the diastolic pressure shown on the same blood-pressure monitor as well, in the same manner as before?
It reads 69 mmHg
